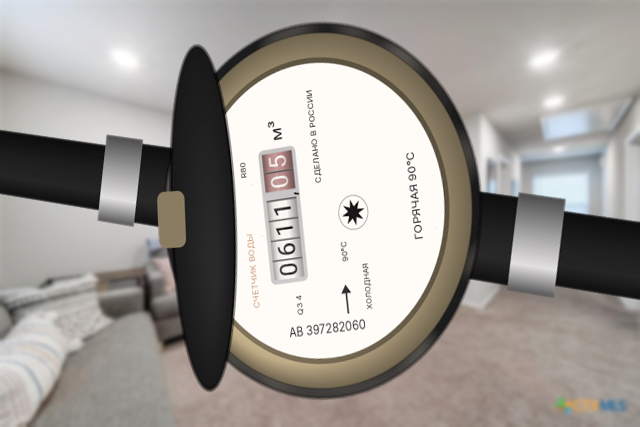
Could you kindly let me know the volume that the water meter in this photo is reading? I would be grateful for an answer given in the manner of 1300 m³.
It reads 611.05 m³
